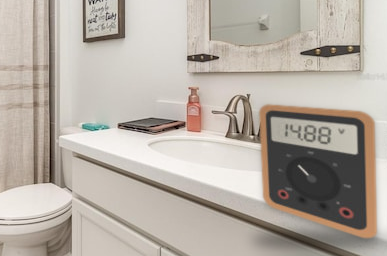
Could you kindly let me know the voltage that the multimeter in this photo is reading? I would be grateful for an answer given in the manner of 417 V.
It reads 14.88 V
